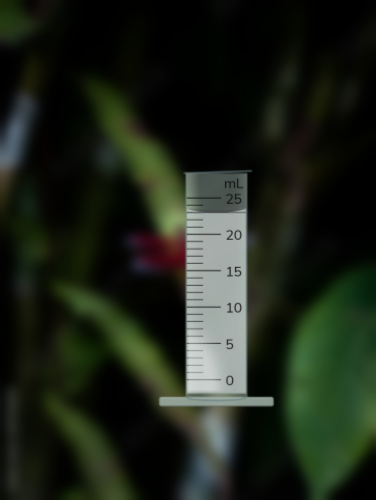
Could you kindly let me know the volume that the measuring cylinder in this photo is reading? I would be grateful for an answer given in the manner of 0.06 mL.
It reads 23 mL
